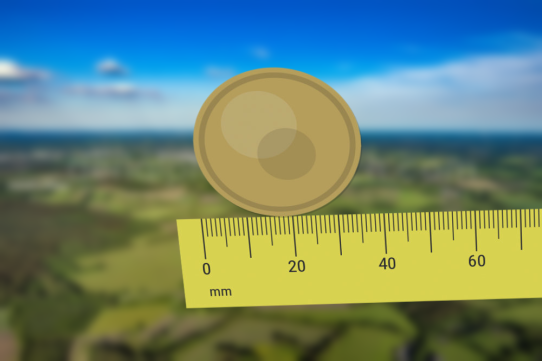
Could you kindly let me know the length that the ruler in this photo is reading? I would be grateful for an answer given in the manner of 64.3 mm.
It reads 36 mm
